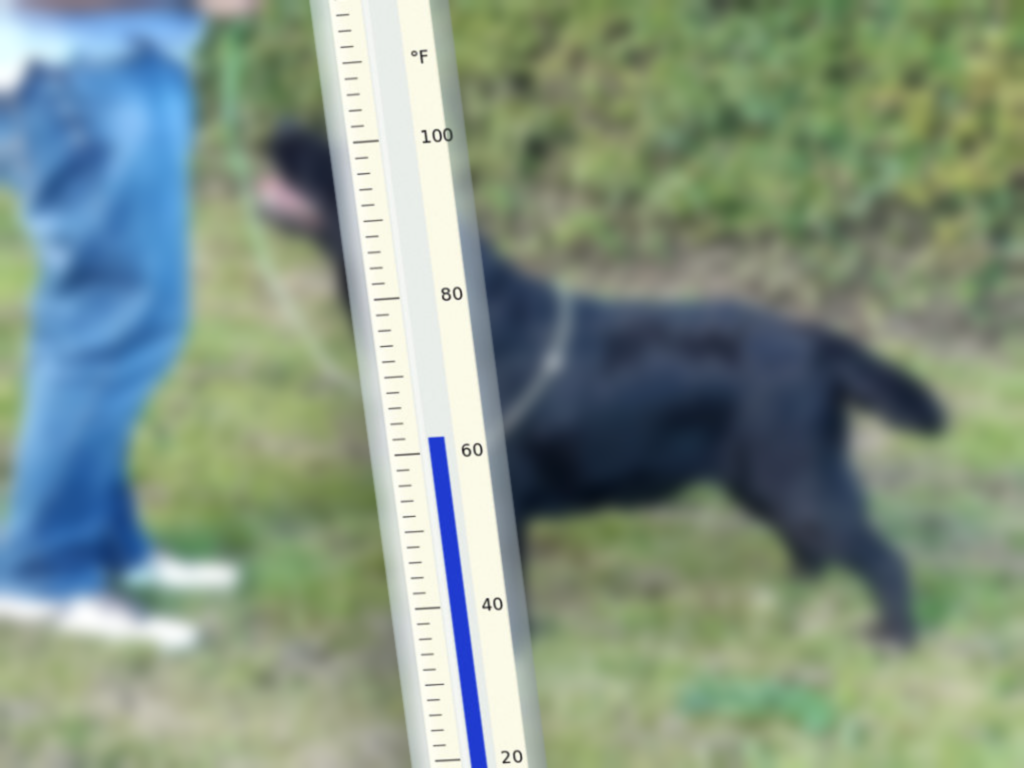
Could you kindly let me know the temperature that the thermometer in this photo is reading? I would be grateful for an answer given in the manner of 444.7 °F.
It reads 62 °F
